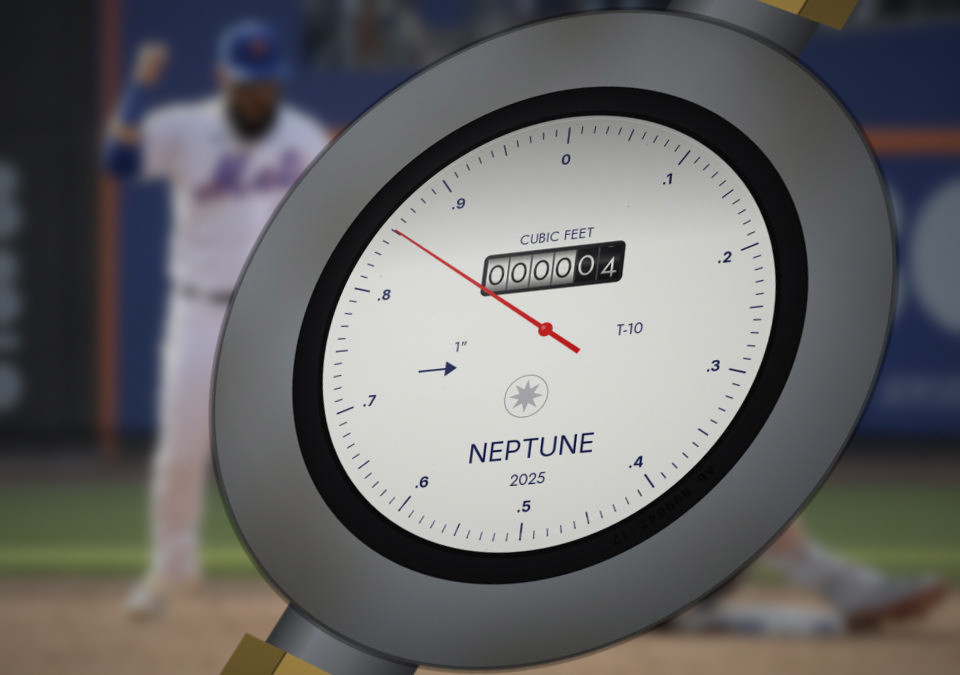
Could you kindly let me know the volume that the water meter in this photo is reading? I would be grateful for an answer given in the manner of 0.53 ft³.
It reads 3.85 ft³
